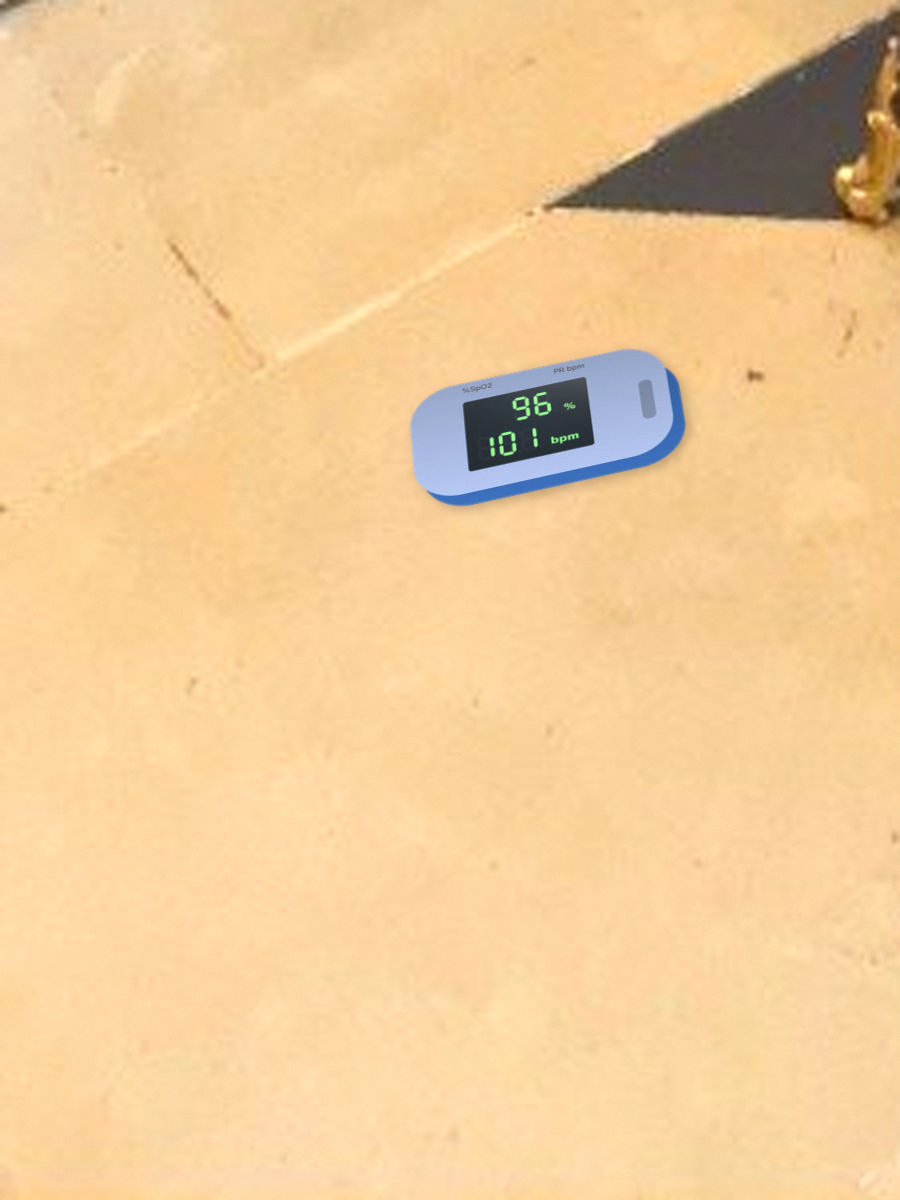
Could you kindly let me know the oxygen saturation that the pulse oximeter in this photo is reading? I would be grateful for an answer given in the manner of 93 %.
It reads 96 %
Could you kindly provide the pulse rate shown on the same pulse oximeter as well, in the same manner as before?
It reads 101 bpm
